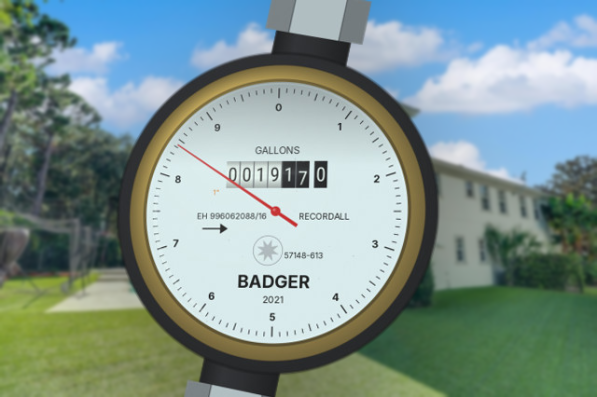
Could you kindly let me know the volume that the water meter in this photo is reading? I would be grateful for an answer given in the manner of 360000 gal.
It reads 19168.4 gal
